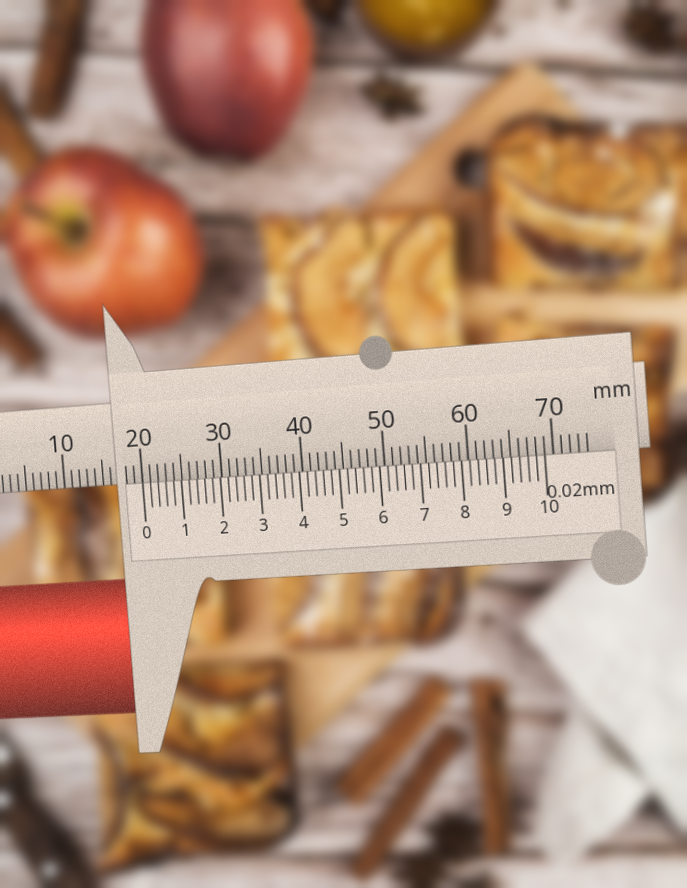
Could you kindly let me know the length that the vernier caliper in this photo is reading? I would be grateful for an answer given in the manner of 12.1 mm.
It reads 20.0 mm
